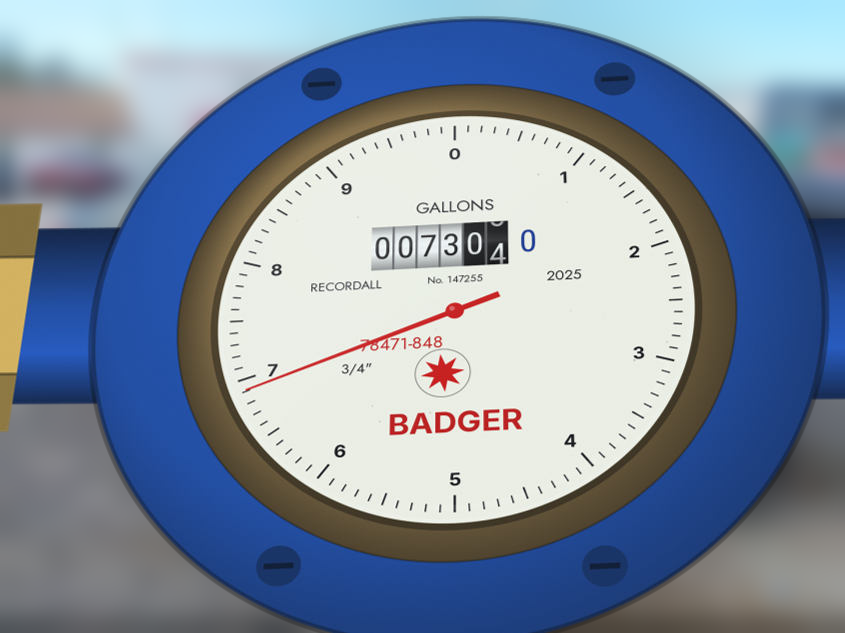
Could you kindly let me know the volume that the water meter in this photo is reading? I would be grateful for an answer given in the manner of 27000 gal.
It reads 73036.9 gal
